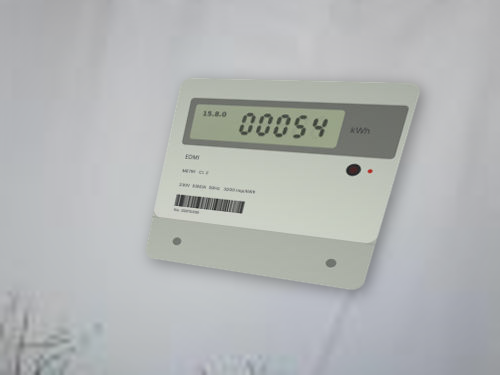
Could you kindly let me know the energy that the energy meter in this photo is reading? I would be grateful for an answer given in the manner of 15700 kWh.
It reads 54 kWh
